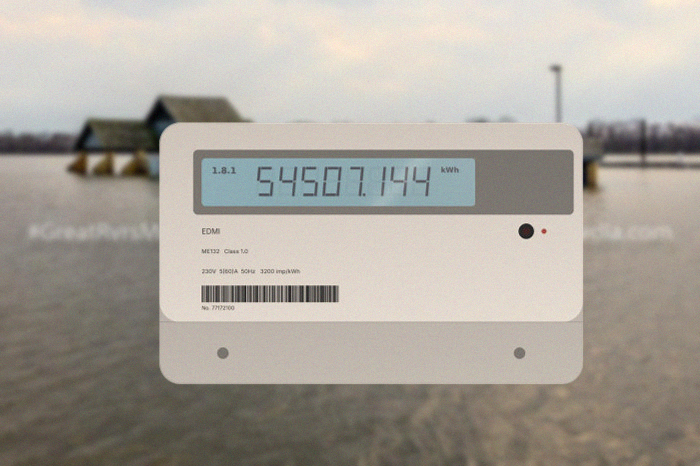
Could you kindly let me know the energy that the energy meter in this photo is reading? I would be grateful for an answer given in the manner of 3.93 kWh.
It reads 54507.144 kWh
